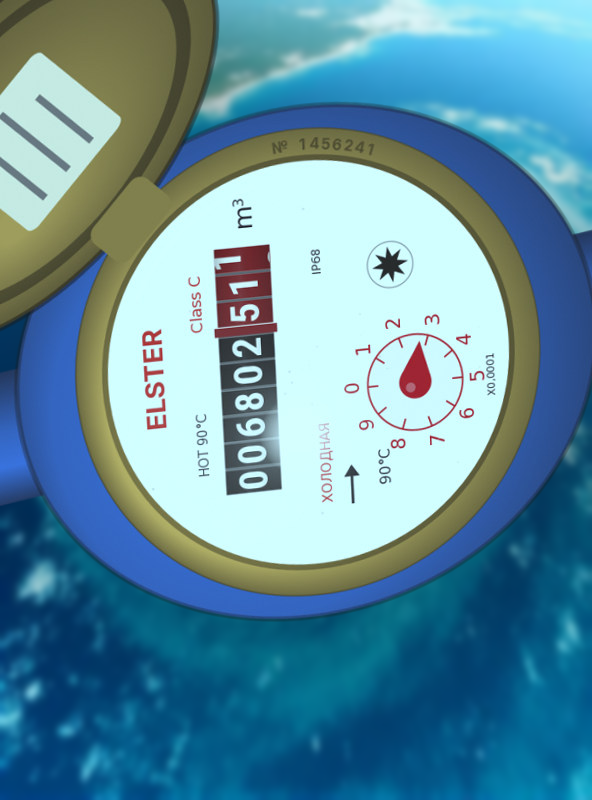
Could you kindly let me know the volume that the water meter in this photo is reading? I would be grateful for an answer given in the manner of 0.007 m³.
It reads 6802.5112 m³
